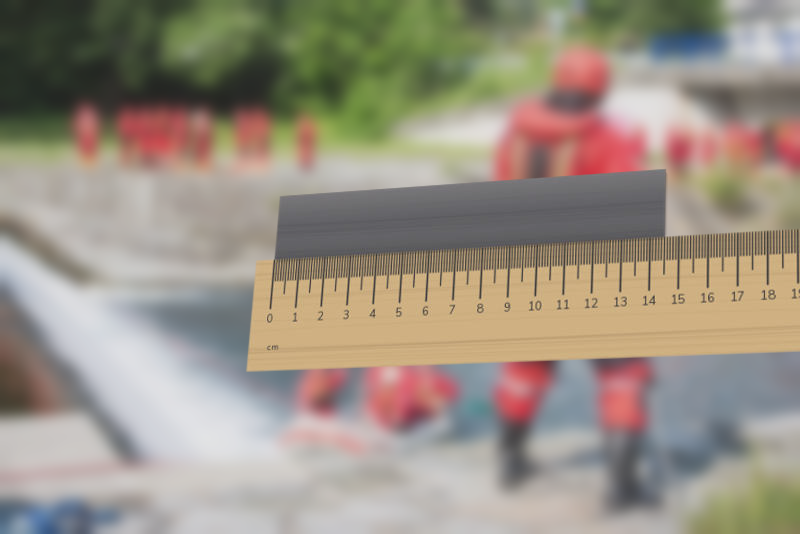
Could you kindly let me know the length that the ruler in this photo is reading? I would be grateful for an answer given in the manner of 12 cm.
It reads 14.5 cm
